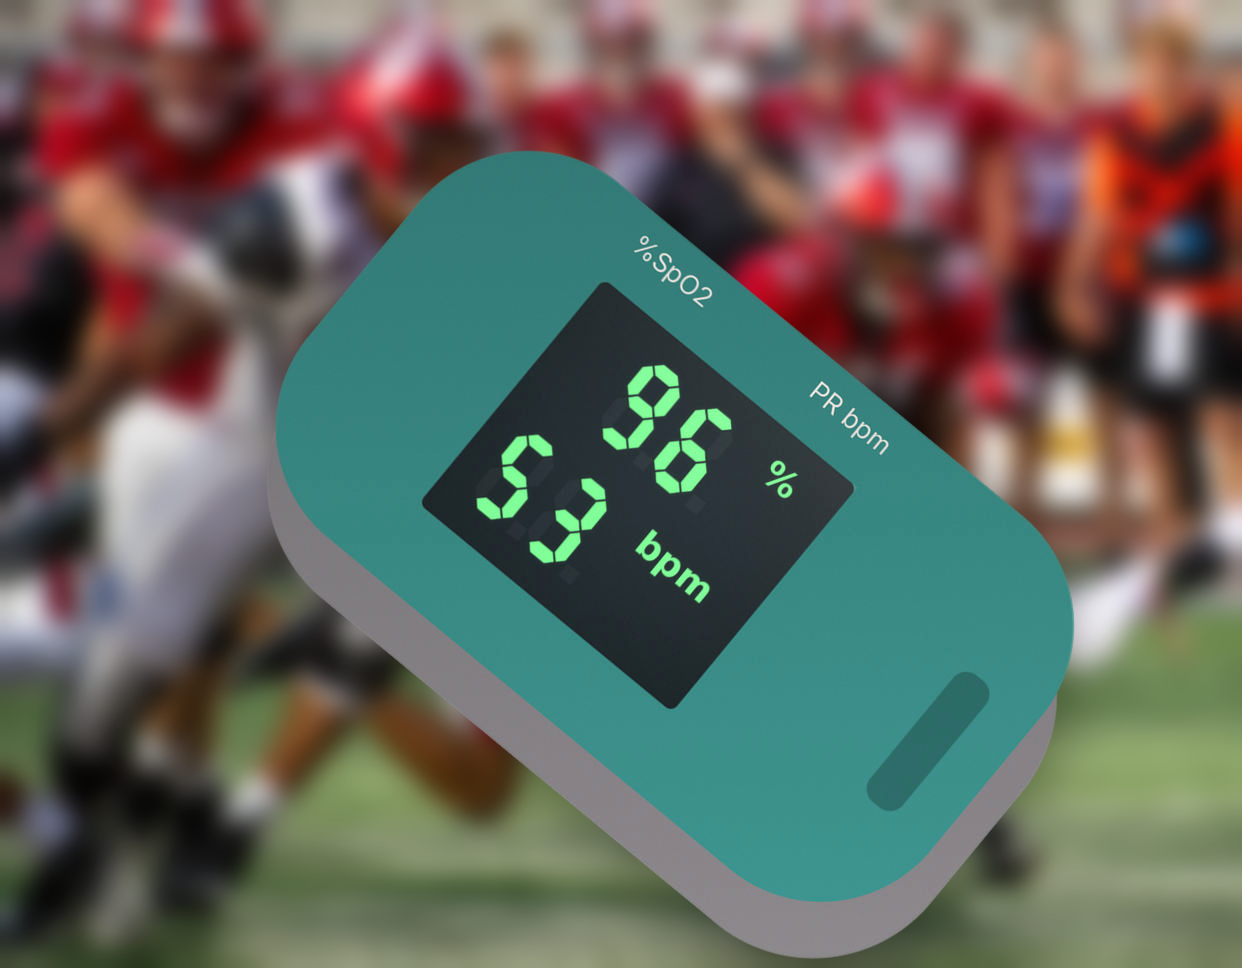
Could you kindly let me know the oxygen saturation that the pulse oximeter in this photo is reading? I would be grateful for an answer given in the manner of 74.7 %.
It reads 96 %
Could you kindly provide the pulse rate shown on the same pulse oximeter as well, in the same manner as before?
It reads 53 bpm
